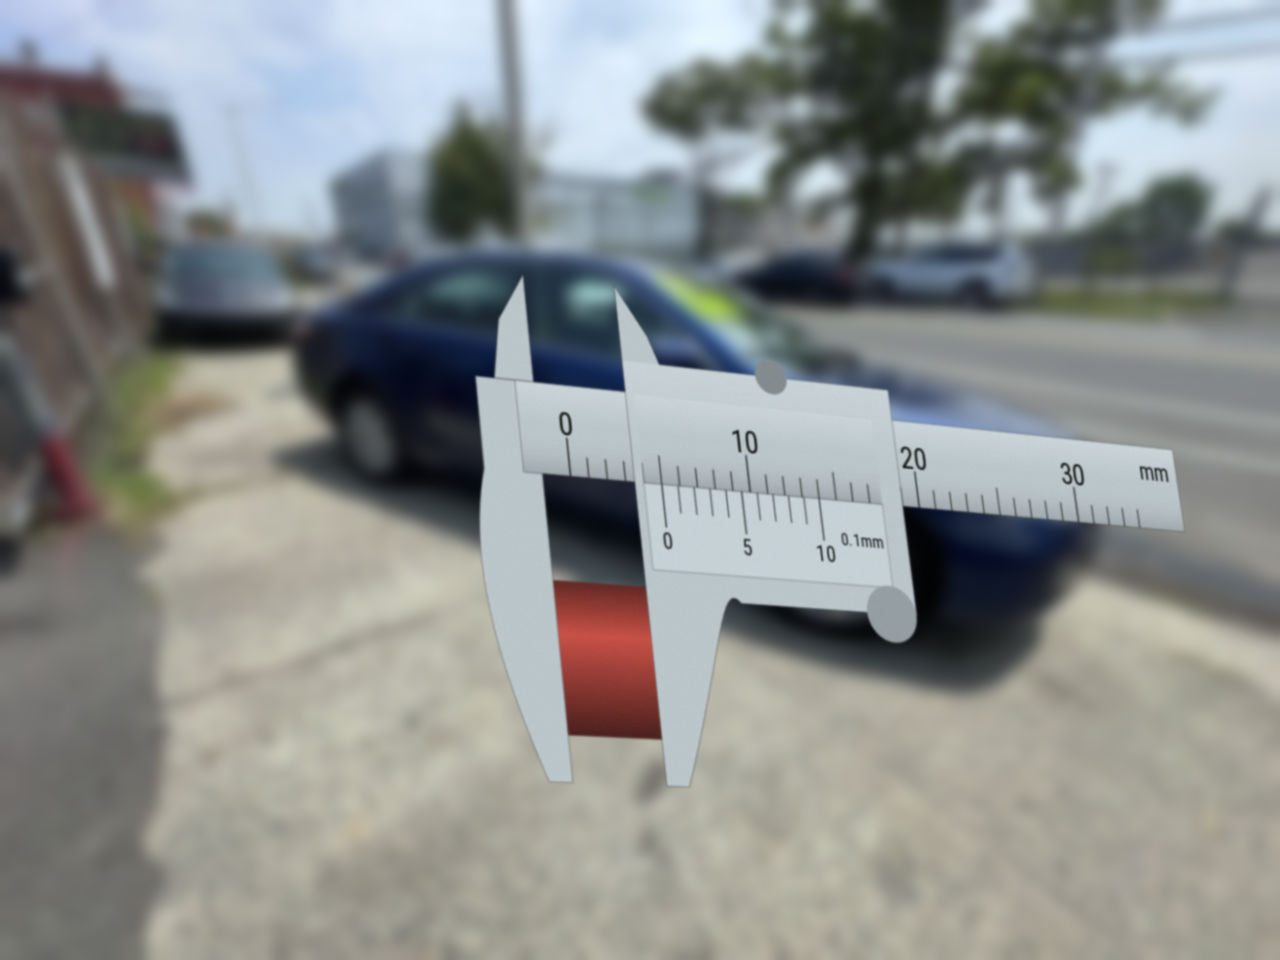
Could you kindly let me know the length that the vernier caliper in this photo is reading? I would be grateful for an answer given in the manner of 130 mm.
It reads 5.0 mm
